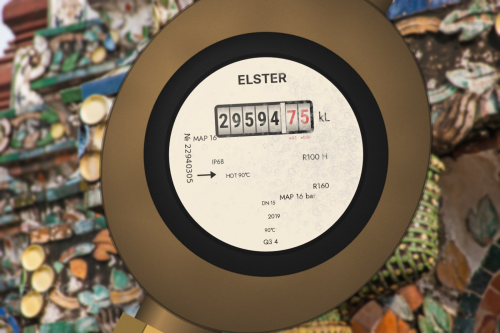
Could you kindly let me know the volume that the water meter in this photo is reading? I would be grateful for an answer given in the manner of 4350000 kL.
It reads 29594.75 kL
